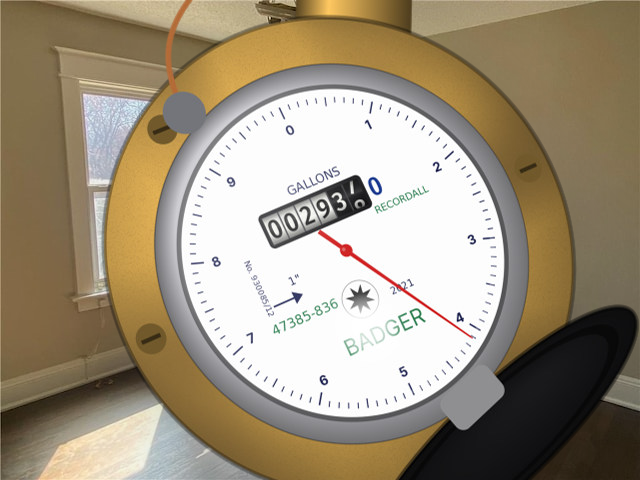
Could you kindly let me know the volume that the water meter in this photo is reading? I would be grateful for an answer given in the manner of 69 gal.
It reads 29374.1 gal
